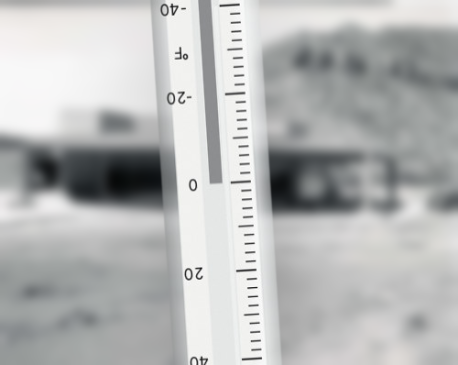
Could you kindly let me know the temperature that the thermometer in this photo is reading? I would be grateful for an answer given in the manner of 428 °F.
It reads 0 °F
